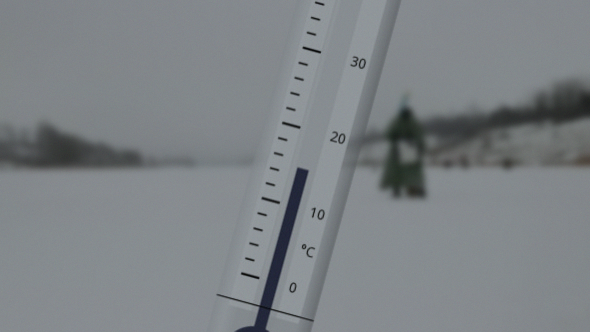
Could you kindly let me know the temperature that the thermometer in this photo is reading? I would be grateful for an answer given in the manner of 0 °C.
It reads 15 °C
